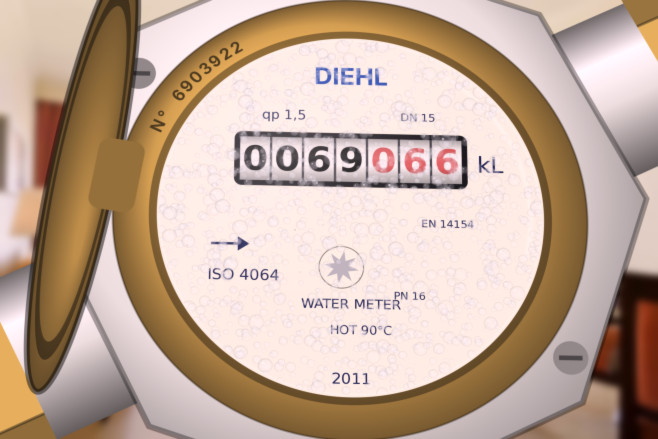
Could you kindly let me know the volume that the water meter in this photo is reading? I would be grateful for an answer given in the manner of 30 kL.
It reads 69.066 kL
